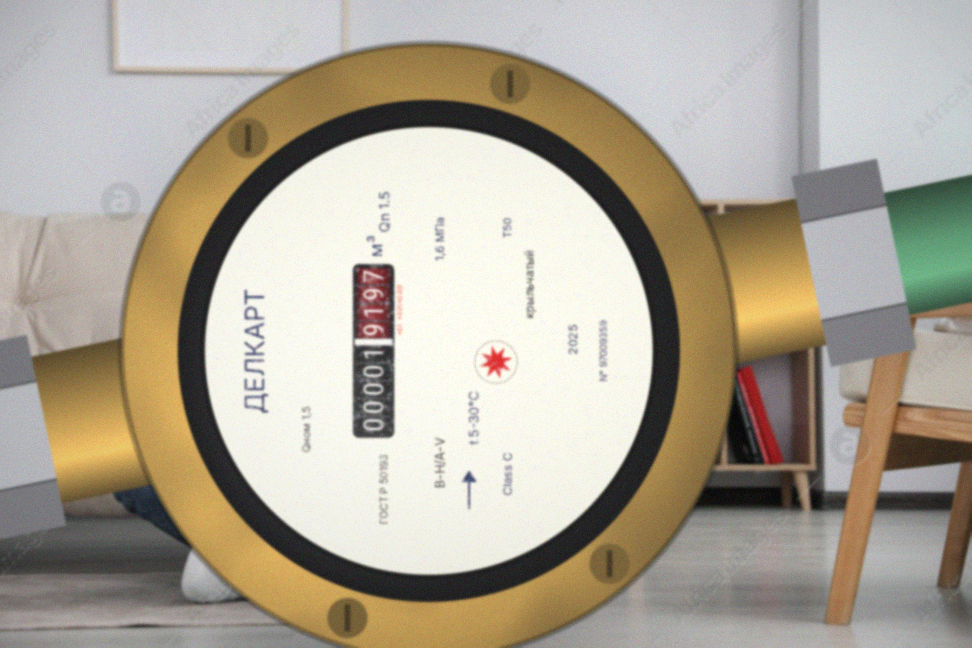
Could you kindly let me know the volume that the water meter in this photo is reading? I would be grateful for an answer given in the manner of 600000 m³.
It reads 1.9197 m³
